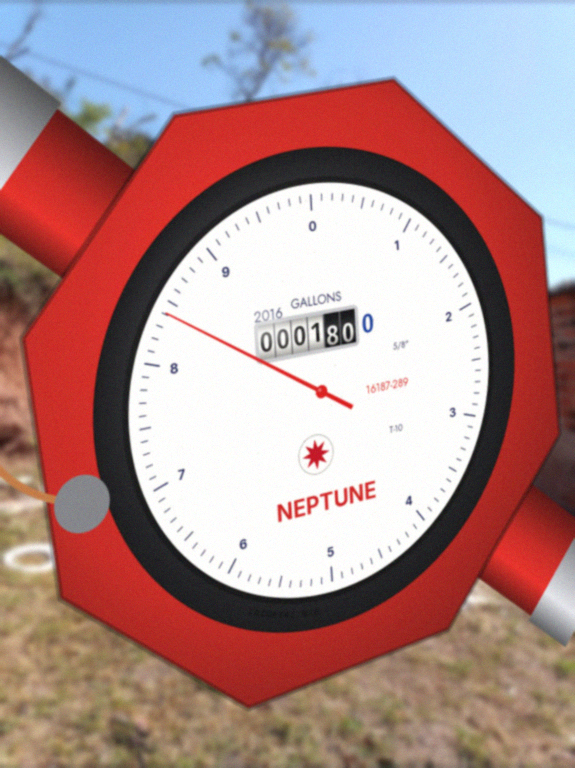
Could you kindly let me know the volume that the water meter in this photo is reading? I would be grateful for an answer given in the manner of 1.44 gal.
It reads 1798.4 gal
